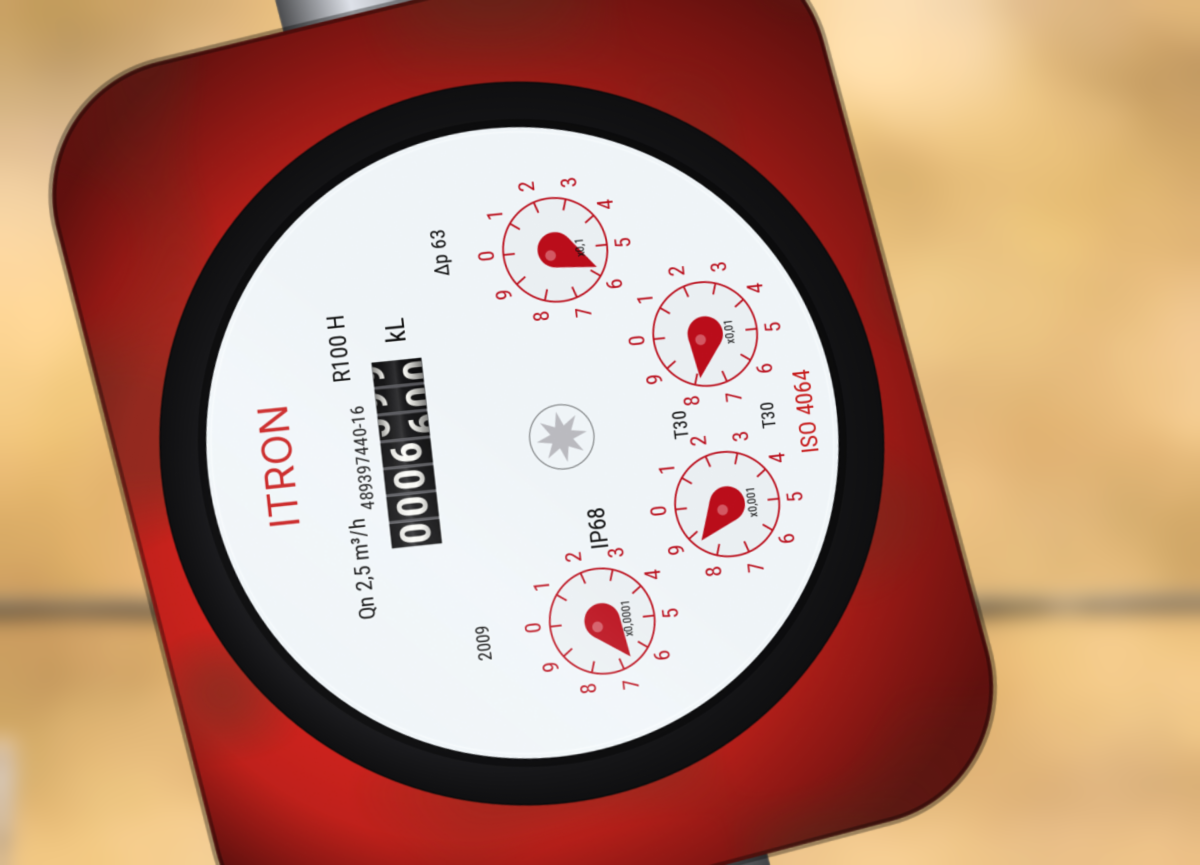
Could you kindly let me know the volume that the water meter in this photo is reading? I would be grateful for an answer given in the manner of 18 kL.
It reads 6599.5786 kL
